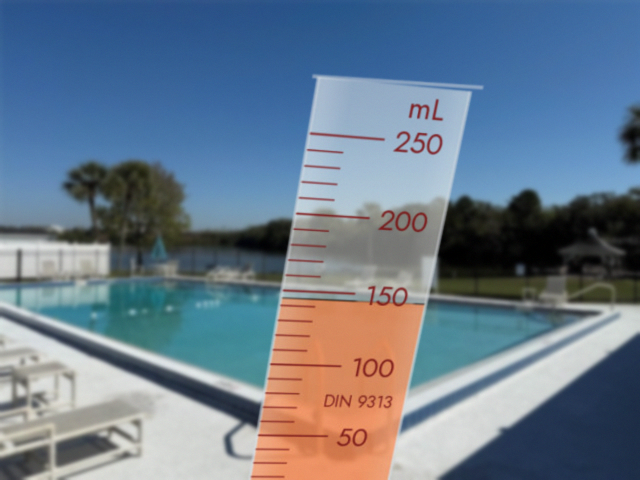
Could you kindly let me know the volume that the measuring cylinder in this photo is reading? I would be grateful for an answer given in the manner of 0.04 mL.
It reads 145 mL
